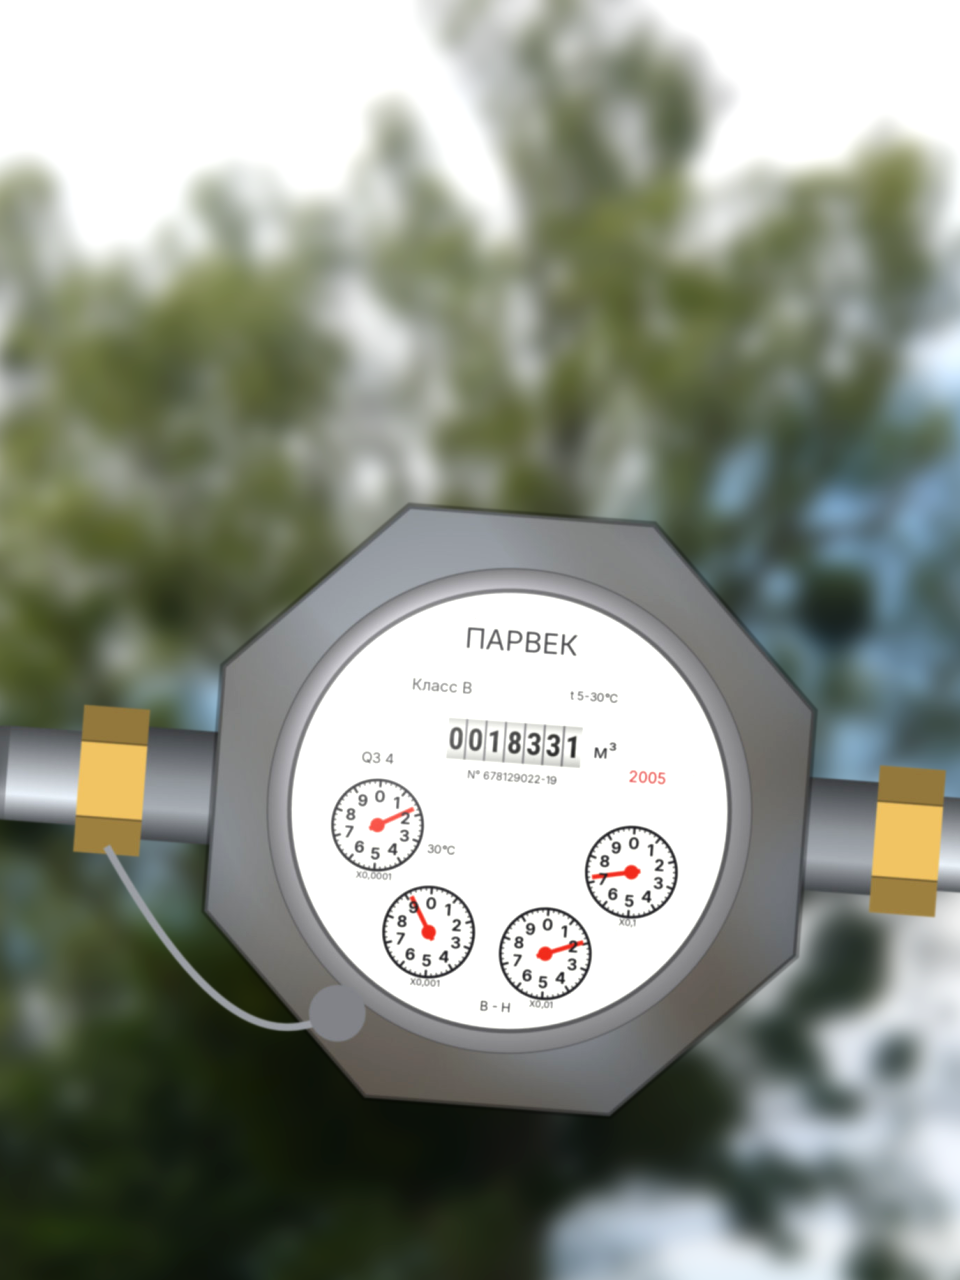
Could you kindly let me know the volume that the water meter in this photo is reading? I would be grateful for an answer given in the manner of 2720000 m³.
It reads 18331.7191 m³
